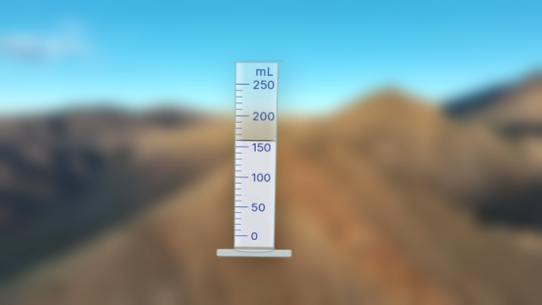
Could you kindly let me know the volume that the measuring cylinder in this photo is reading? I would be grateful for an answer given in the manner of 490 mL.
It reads 160 mL
